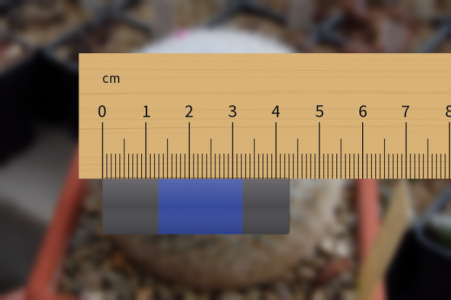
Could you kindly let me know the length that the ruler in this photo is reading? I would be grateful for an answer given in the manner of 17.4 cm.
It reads 4.3 cm
